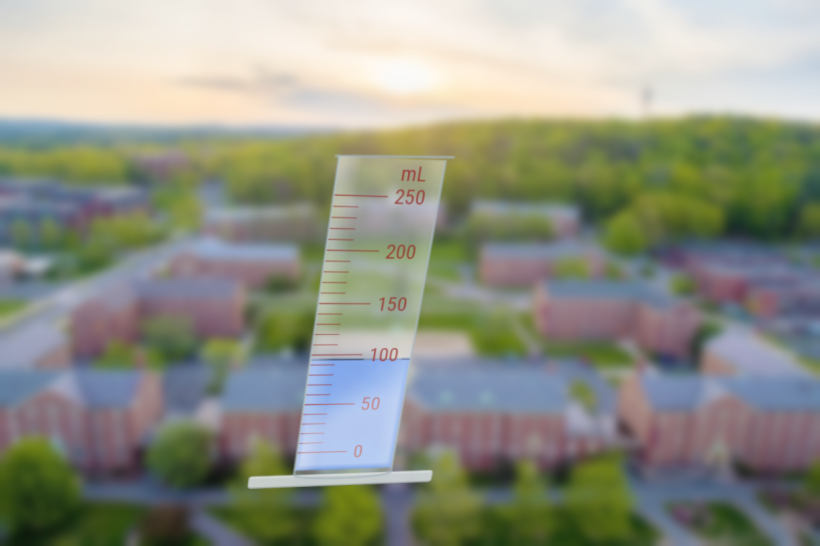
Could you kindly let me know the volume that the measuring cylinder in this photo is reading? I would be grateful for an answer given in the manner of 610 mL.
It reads 95 mL
